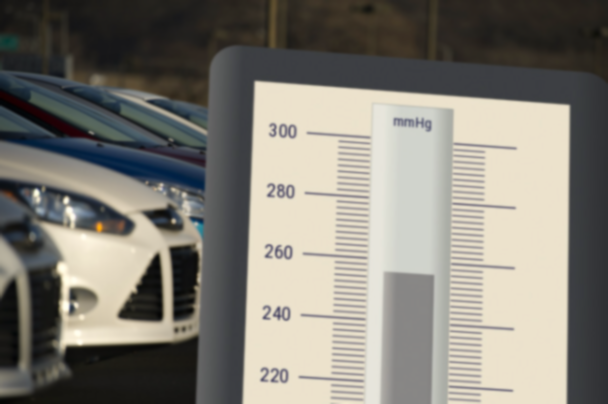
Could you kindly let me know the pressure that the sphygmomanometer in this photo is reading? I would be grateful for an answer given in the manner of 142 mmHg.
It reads 256 mmHg
